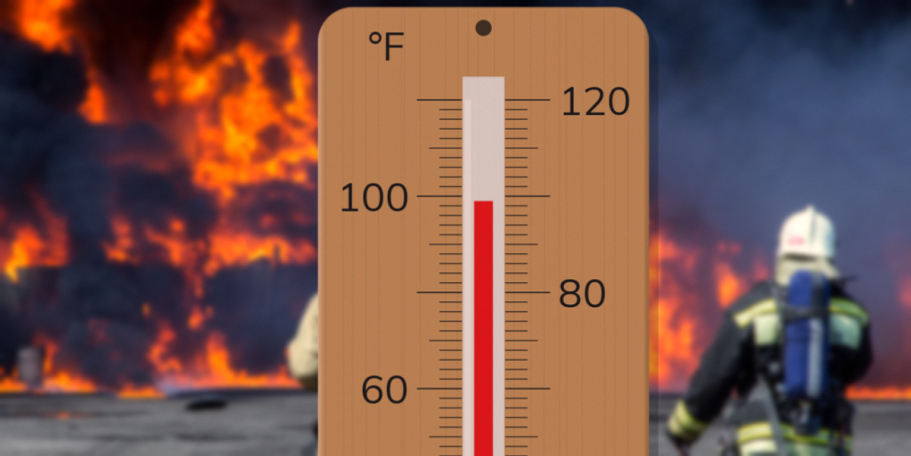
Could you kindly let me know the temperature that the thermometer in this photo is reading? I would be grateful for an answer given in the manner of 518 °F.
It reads 99 °F
